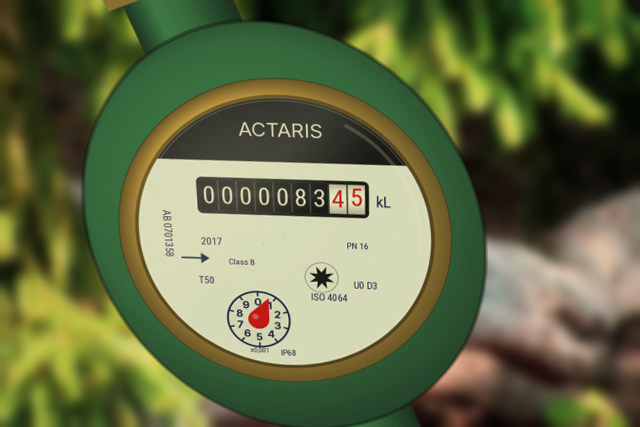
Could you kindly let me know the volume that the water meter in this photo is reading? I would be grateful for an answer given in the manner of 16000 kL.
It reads 83.450 kL
